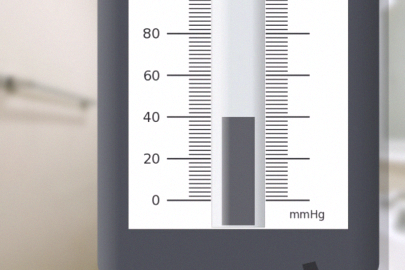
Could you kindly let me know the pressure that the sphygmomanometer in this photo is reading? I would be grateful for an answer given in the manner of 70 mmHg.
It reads 40 mmHg
